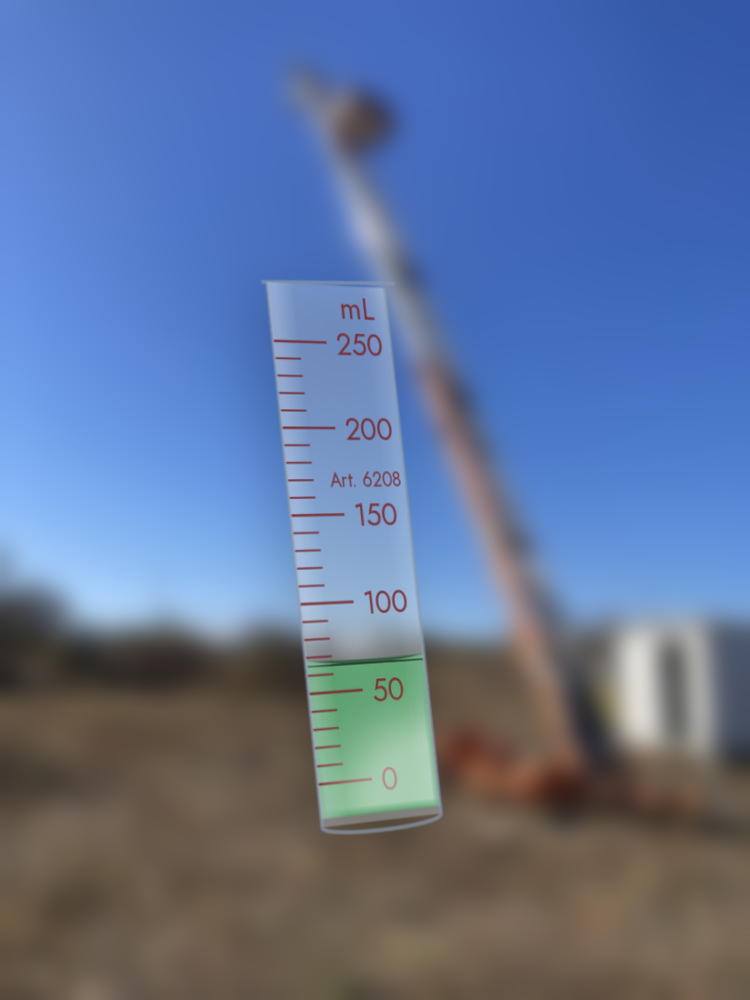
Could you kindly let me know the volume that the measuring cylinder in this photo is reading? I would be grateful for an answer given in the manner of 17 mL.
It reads 65 mL
